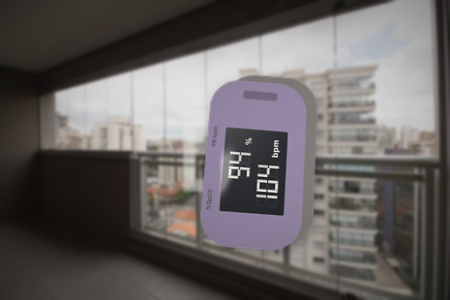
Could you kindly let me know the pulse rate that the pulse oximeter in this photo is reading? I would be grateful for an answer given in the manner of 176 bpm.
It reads 104 bpm
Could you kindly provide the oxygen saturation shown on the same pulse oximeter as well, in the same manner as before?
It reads 94 %
